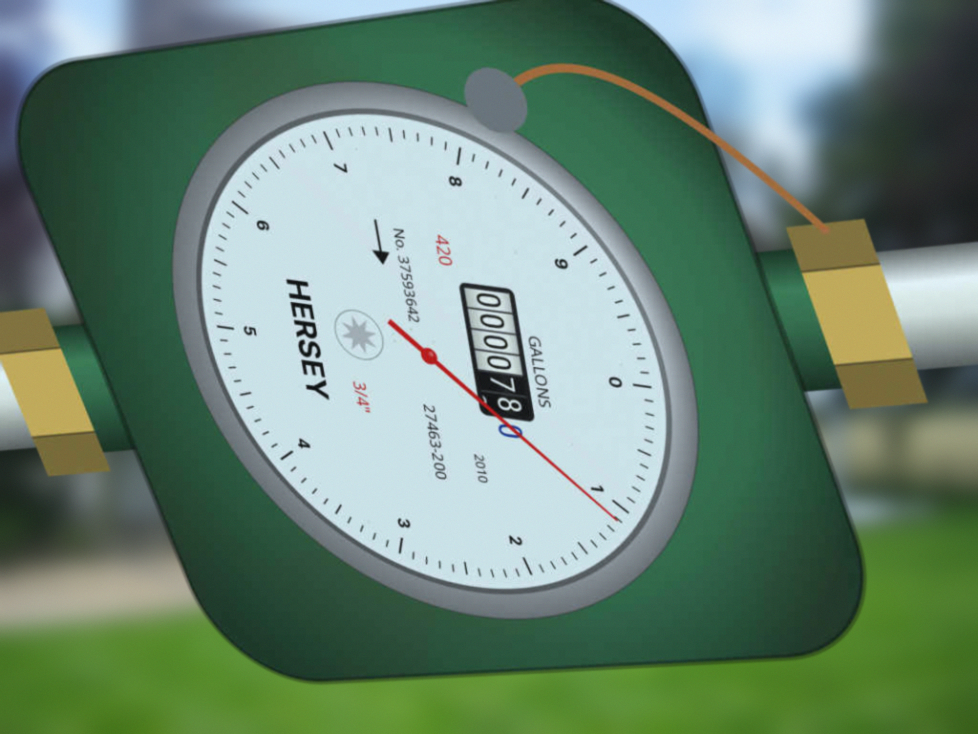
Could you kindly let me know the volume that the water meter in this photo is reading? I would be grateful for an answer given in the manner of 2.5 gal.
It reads 781.1 gal
